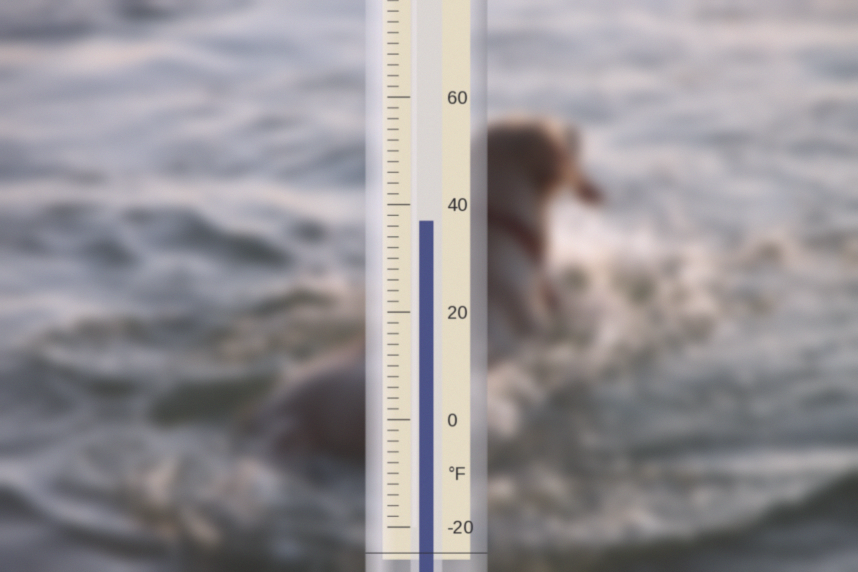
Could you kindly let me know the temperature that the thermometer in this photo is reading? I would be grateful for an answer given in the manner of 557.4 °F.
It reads 37 °F
